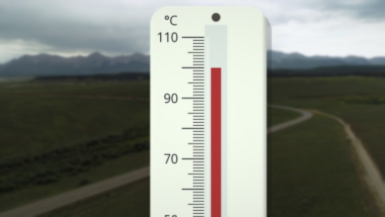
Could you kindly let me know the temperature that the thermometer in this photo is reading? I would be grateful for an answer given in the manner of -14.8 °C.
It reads 100 °C
